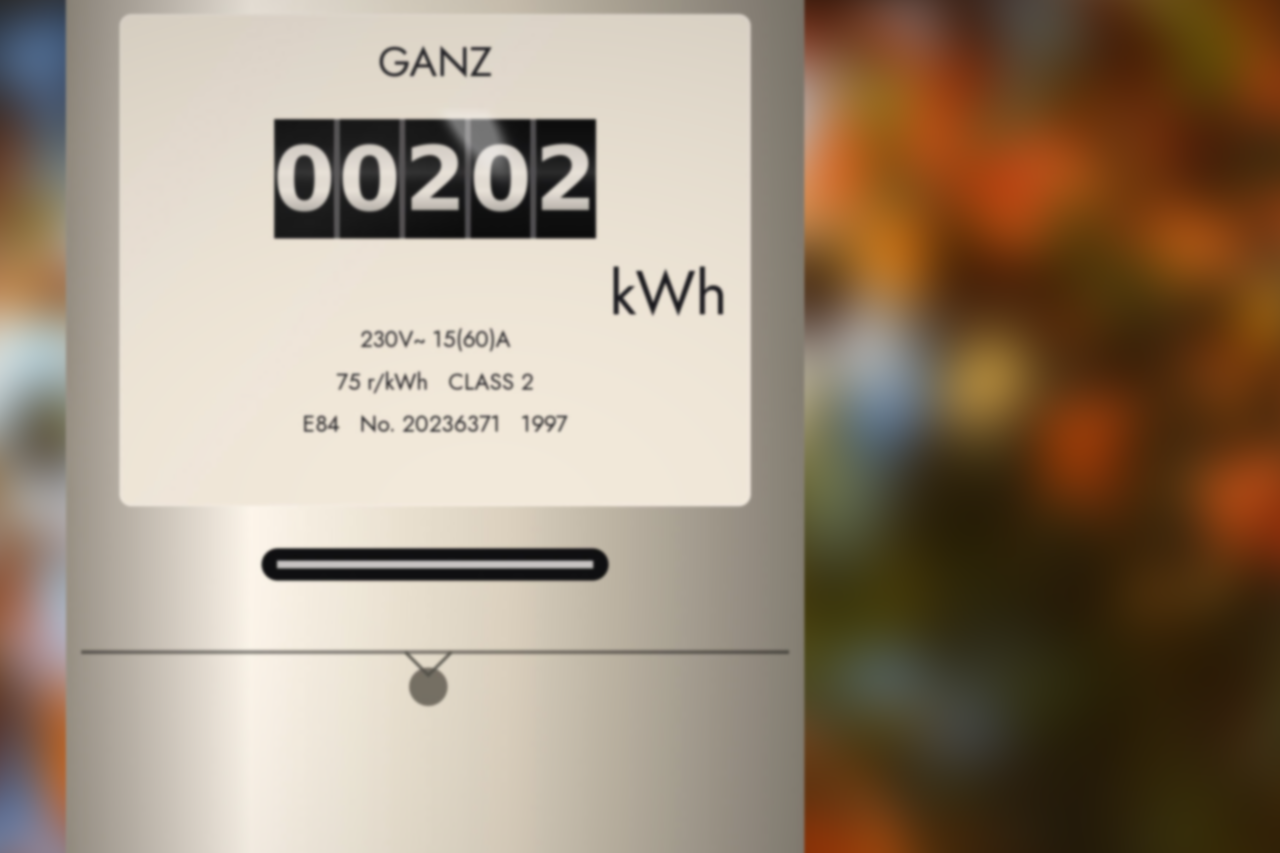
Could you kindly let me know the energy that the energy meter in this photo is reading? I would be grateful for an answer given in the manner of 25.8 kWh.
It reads 202 kWh
